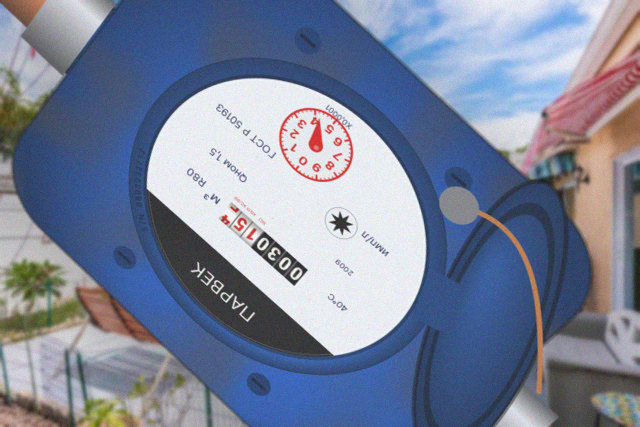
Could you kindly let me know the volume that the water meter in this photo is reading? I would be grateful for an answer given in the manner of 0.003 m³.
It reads 30.1544 m³
